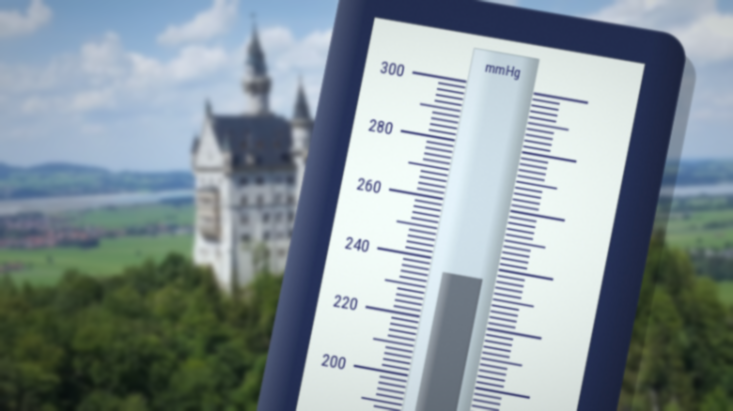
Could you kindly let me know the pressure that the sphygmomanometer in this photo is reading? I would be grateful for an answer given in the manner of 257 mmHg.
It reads 236 mmHg
